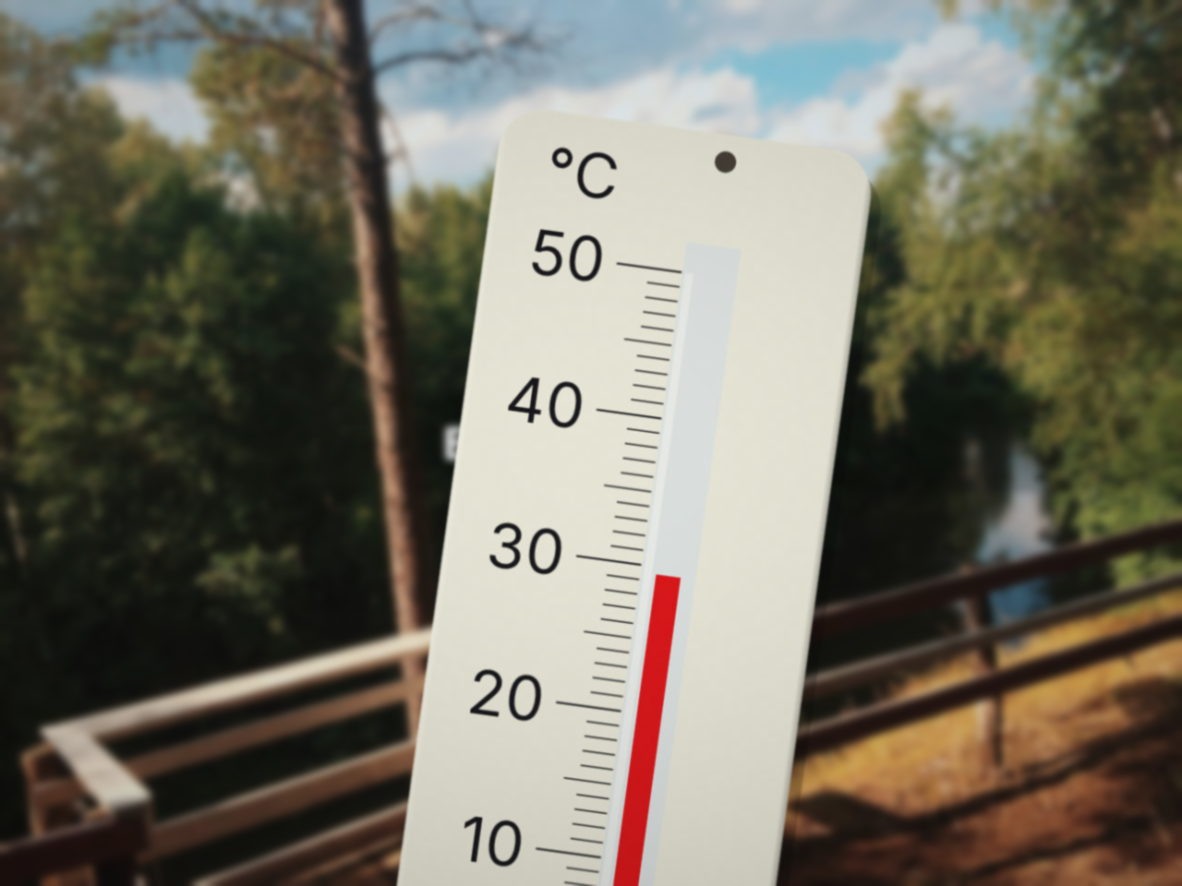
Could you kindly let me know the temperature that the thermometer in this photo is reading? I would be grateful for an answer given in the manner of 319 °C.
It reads 29.5 °C
